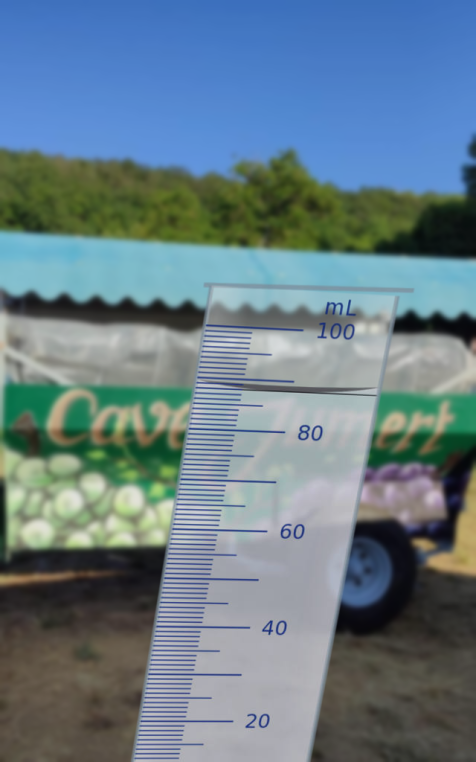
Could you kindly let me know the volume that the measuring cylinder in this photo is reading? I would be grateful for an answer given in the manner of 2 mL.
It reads 88 mL
